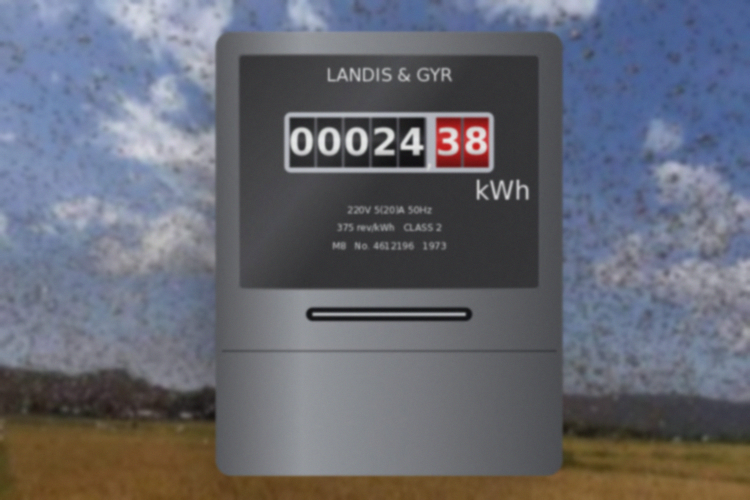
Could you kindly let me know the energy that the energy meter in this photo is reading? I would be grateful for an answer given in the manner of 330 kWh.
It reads 24.38 kWh
